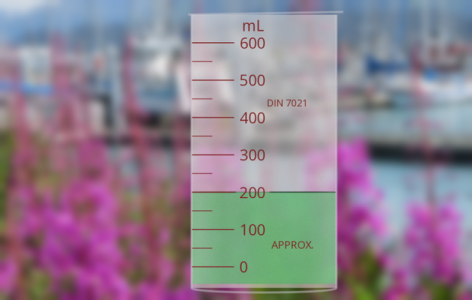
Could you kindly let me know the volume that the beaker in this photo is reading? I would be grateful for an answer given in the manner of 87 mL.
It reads 200 mL
